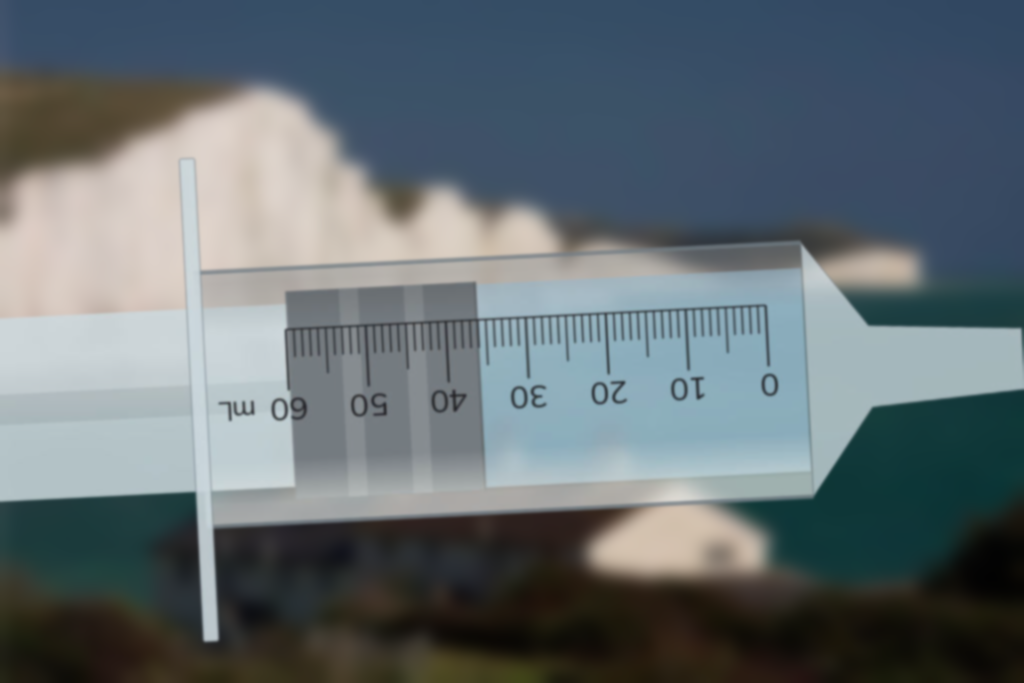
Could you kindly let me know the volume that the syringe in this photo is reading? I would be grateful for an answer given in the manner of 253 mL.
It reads 36 mL
